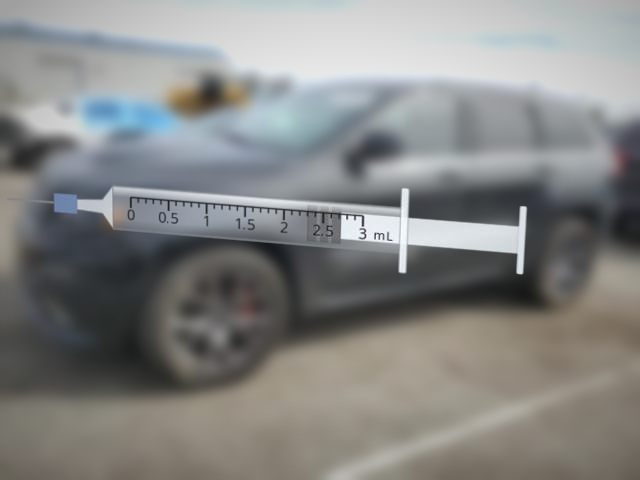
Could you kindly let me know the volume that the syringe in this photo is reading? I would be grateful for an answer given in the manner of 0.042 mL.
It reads 2.3 mL
